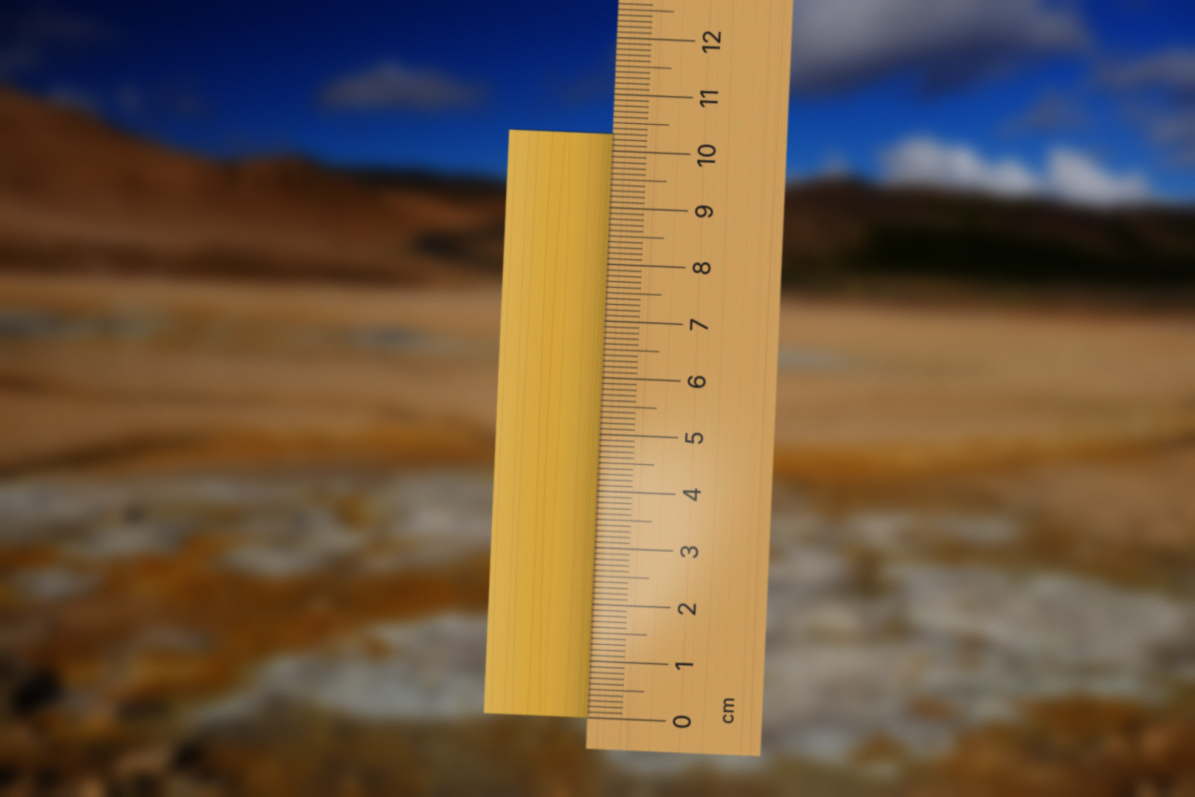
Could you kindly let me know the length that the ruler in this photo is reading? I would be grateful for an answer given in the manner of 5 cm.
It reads 10.3 cm
